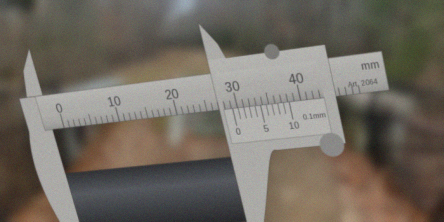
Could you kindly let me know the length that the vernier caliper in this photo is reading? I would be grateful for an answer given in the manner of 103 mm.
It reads 29.2 mm
